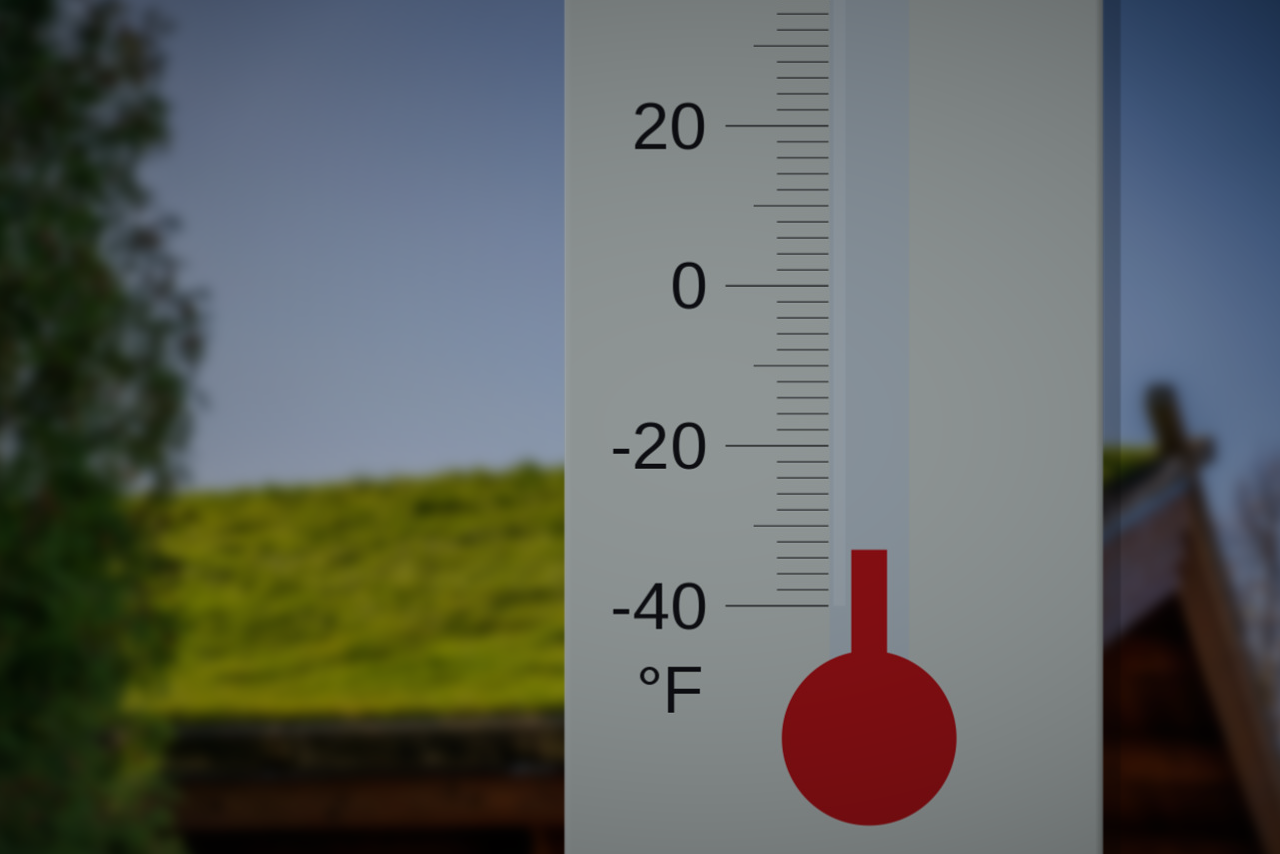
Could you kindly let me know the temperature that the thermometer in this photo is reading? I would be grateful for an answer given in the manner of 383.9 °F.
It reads -33 °F
